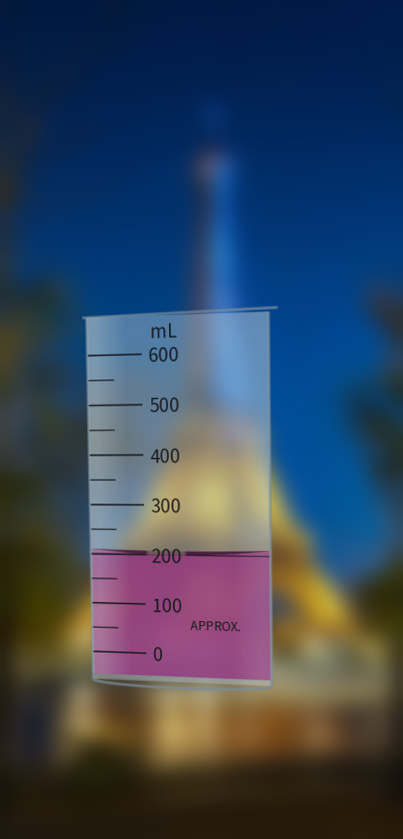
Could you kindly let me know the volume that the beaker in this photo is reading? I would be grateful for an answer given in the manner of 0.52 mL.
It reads 200 mL
